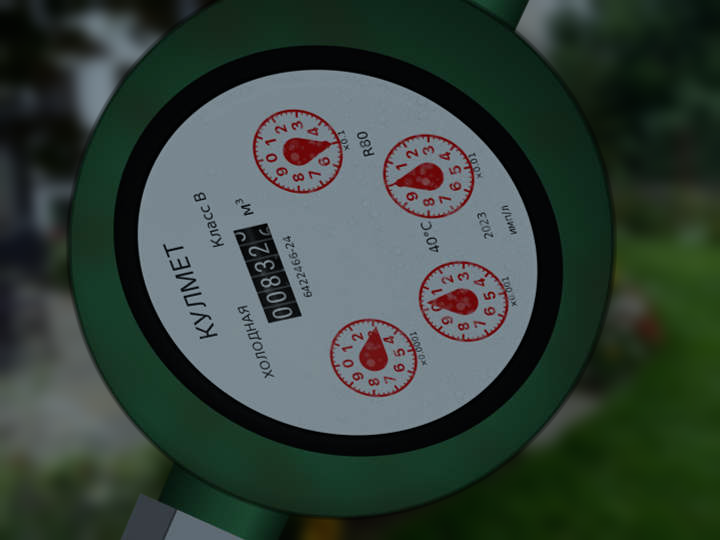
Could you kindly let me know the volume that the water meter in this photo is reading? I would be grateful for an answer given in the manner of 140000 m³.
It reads 8325.5003 m³
